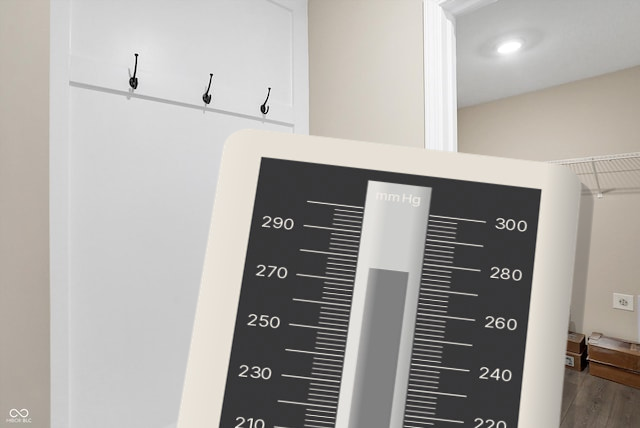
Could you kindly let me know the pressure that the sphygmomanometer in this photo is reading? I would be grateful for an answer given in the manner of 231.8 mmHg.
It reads 276 mmHg
